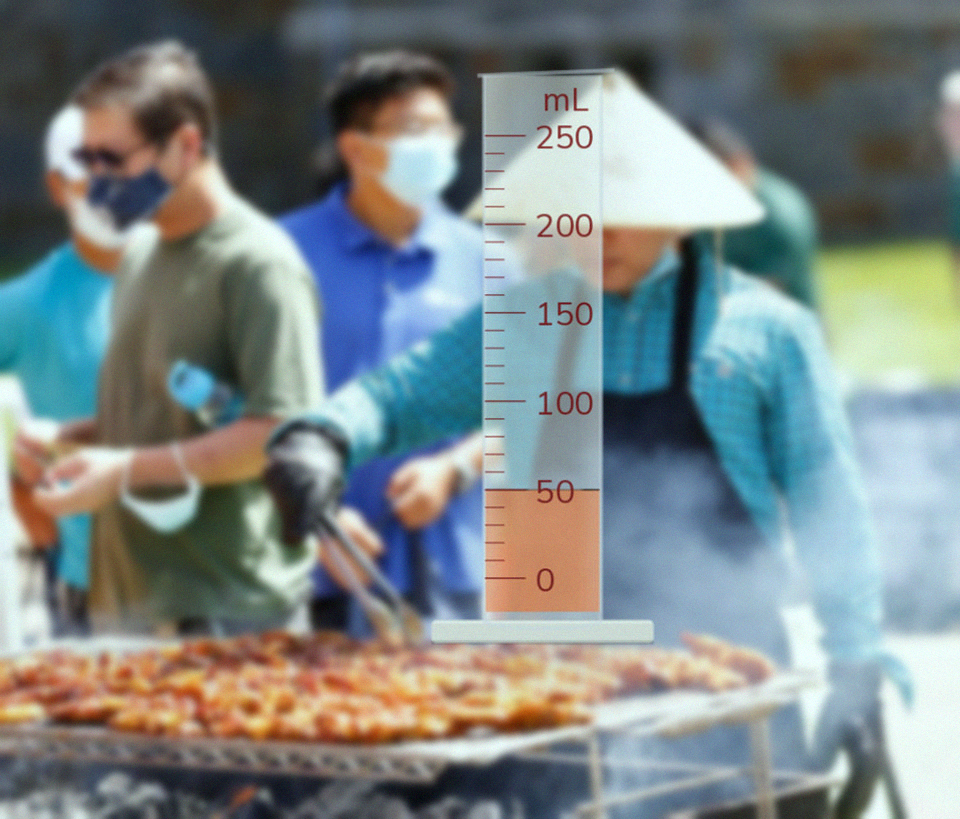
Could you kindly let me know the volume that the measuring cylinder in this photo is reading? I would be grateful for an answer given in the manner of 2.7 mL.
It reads 50 mL
